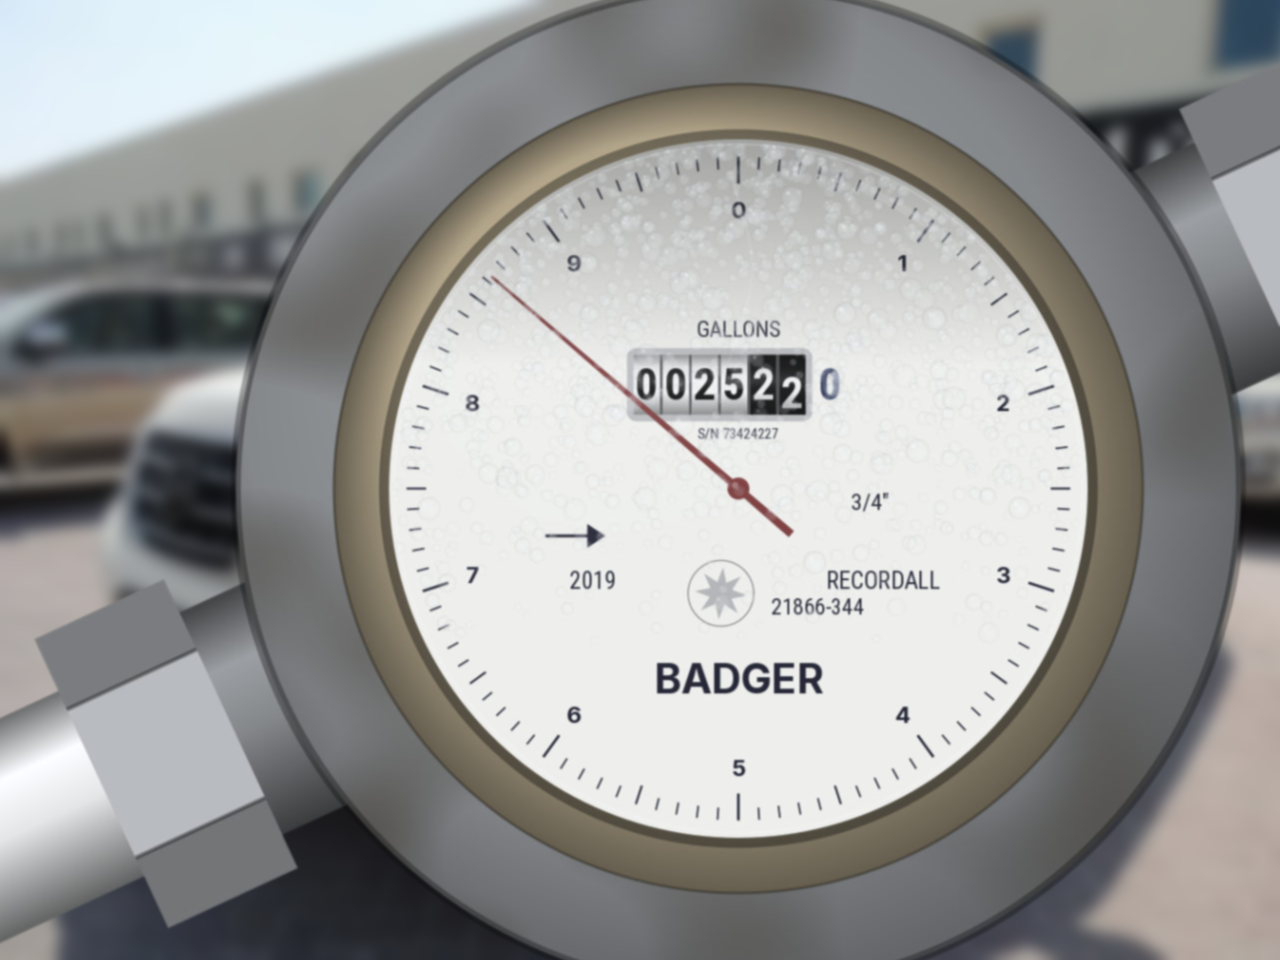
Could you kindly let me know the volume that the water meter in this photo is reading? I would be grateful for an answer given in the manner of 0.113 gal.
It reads 25218.6 gal
